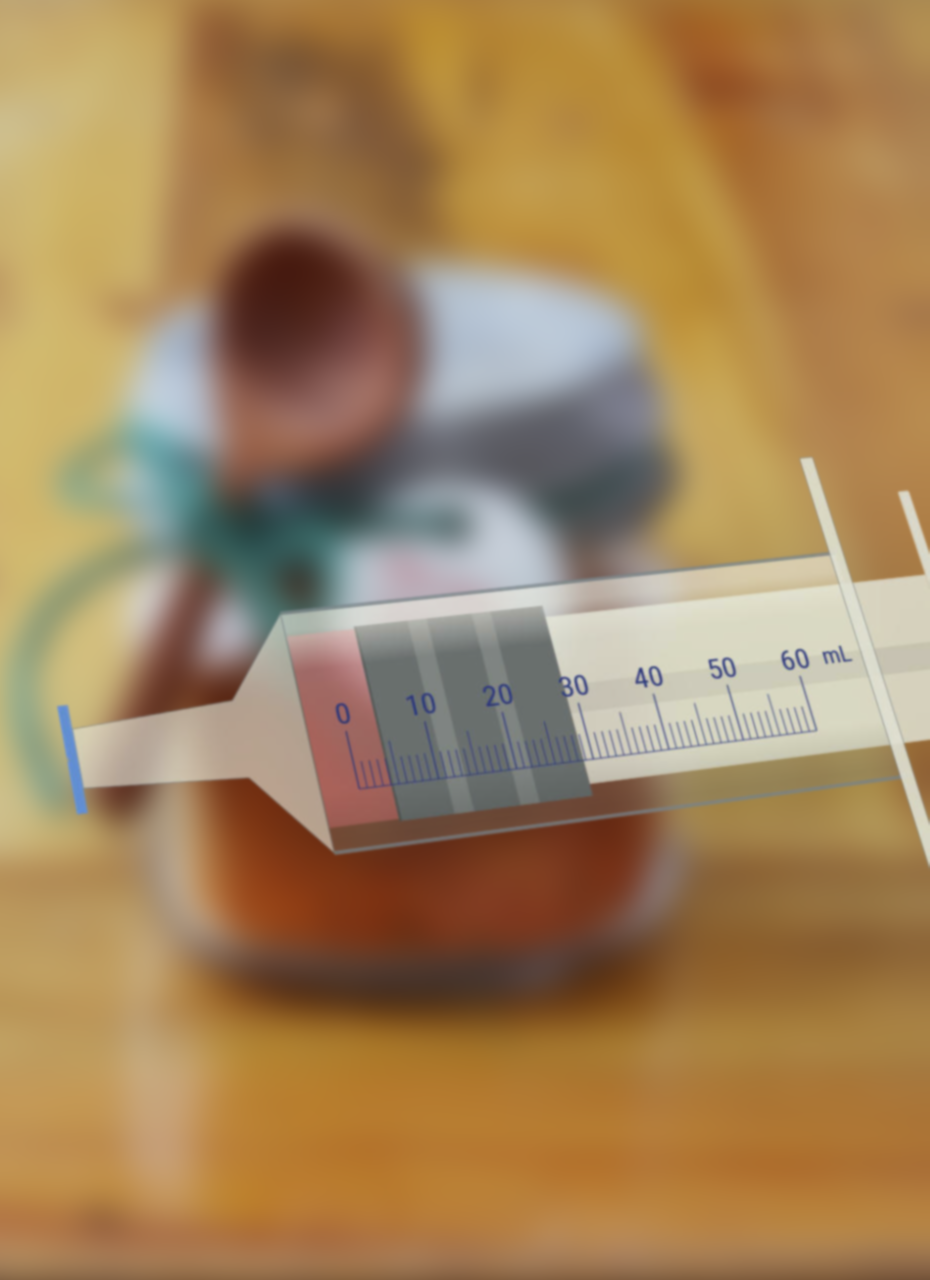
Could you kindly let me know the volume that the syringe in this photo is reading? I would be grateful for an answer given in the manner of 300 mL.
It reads 4 mL
